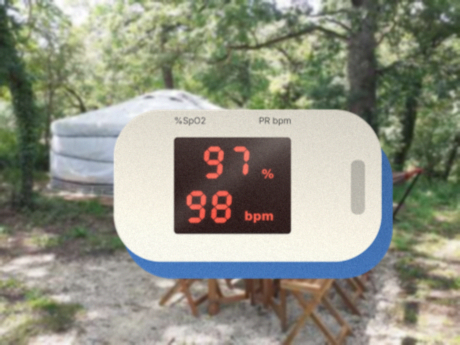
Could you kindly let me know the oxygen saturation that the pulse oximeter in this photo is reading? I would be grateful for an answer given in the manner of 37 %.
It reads 97 %
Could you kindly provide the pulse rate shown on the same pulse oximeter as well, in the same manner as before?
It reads 98 bpm
